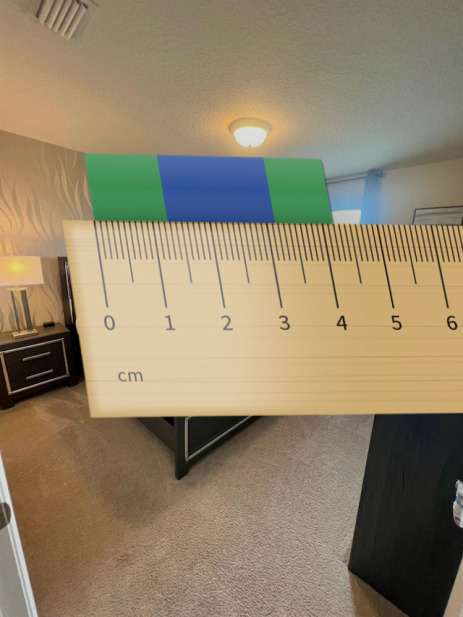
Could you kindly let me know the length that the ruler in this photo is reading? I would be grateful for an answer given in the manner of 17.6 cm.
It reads 4.2 cm
